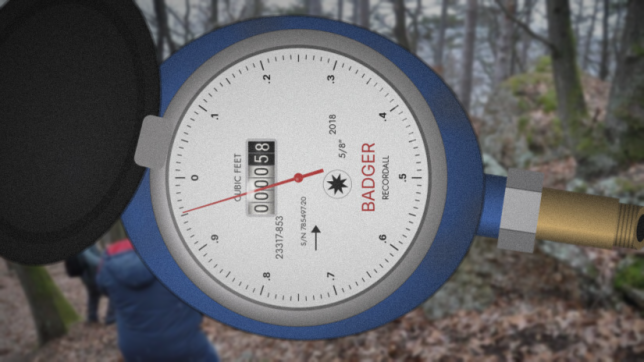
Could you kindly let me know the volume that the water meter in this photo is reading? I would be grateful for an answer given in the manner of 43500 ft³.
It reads 57.95 ft³
